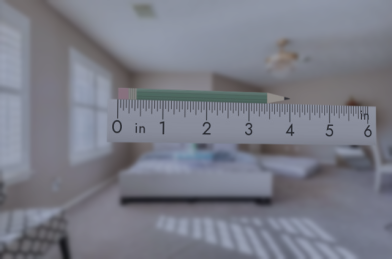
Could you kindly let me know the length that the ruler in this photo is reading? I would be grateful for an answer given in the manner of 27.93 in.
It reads 4 in
